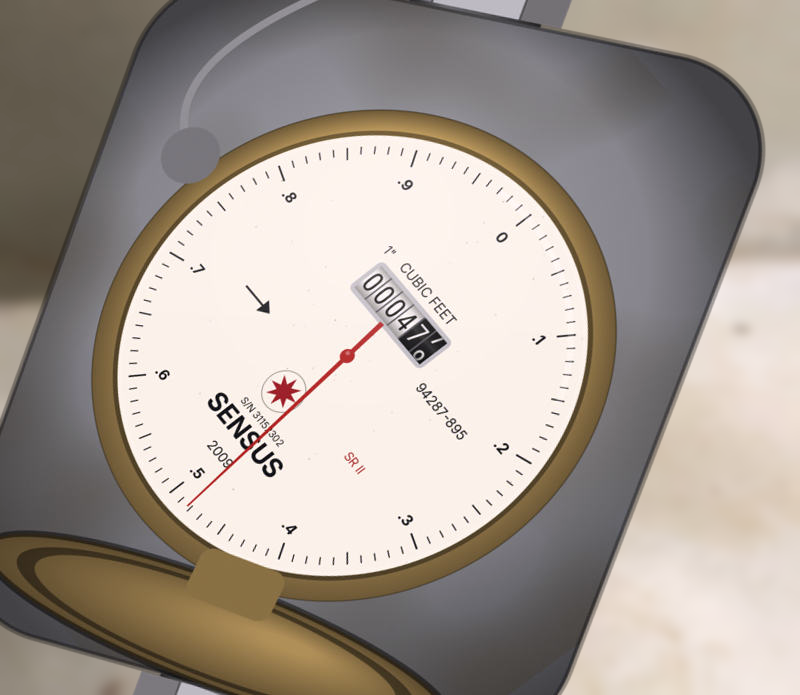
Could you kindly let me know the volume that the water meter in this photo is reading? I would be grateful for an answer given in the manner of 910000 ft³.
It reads 477.48 ft³
